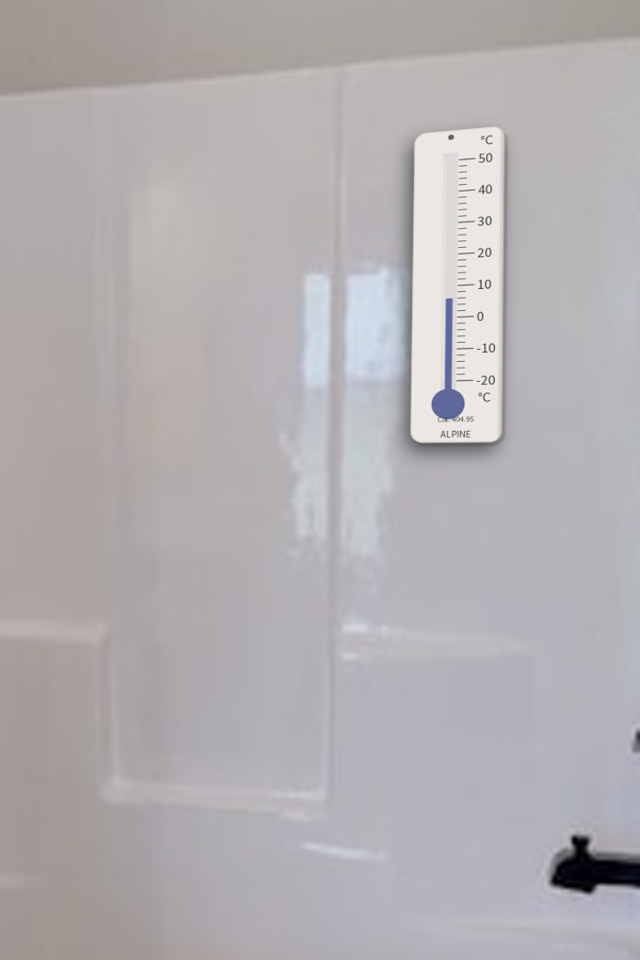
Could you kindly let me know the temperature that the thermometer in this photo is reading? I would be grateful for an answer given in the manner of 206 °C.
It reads 6 °C
